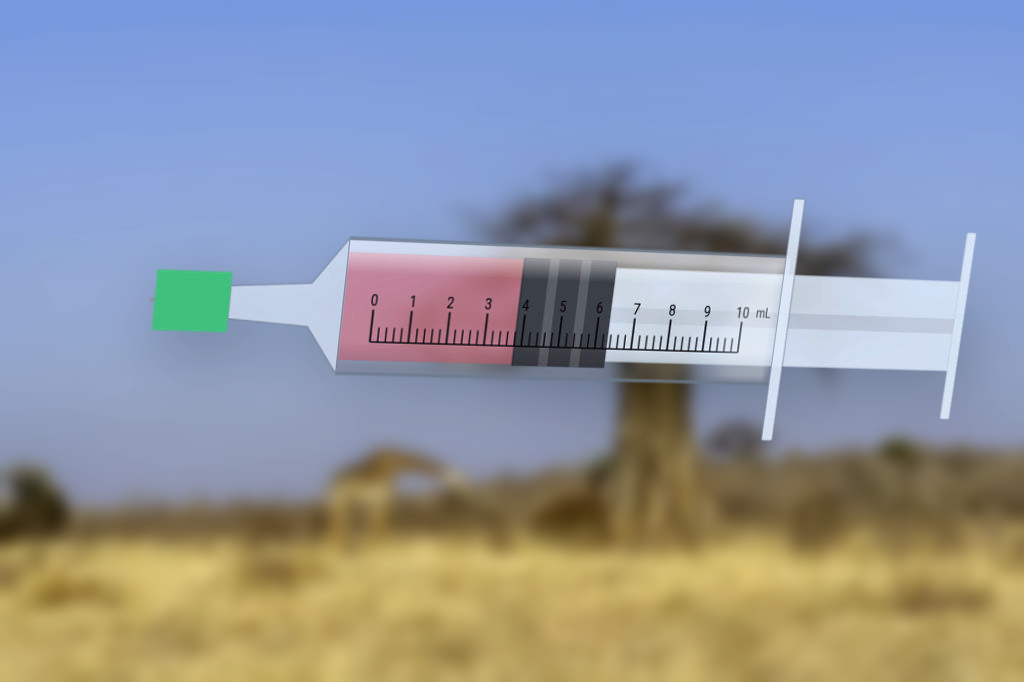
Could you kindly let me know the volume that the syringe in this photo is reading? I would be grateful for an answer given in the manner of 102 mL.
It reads 3.8 mL
